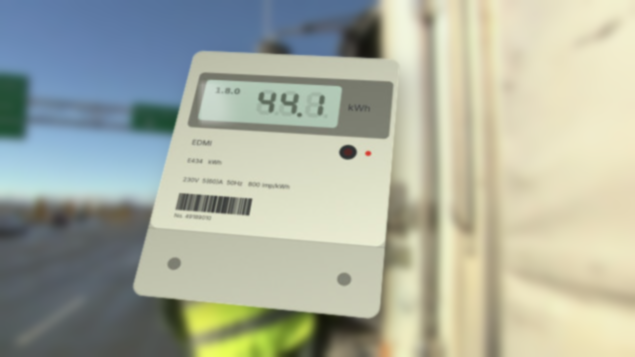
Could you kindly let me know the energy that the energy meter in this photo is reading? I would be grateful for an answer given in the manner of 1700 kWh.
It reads 44.1 kWh
